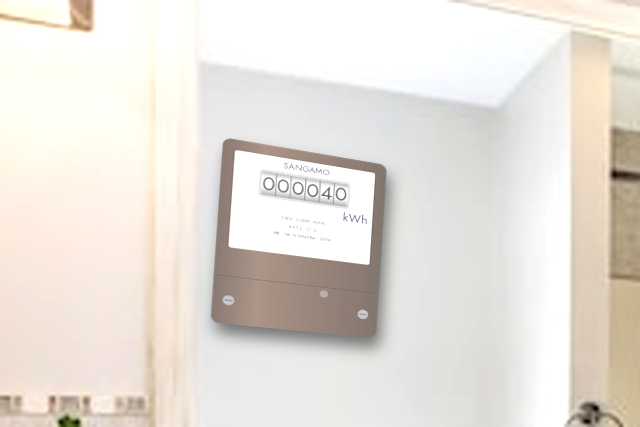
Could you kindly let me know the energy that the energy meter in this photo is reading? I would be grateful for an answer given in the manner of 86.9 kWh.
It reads 40 kWh
